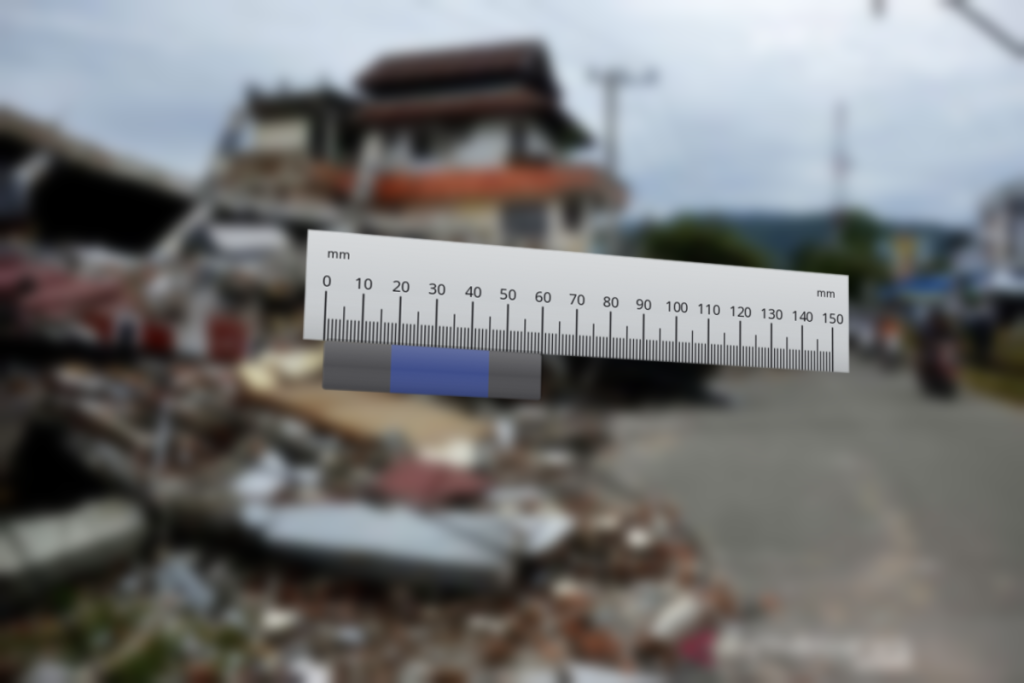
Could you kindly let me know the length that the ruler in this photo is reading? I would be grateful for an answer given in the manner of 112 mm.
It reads 60 mm
